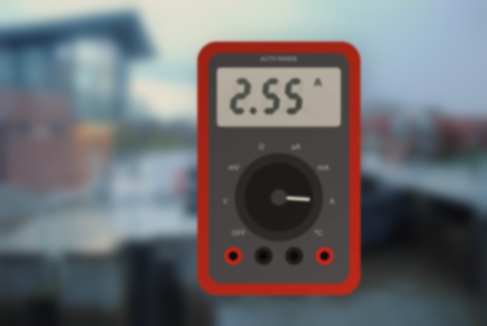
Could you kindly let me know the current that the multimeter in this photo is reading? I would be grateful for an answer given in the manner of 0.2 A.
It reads 2.55 A
